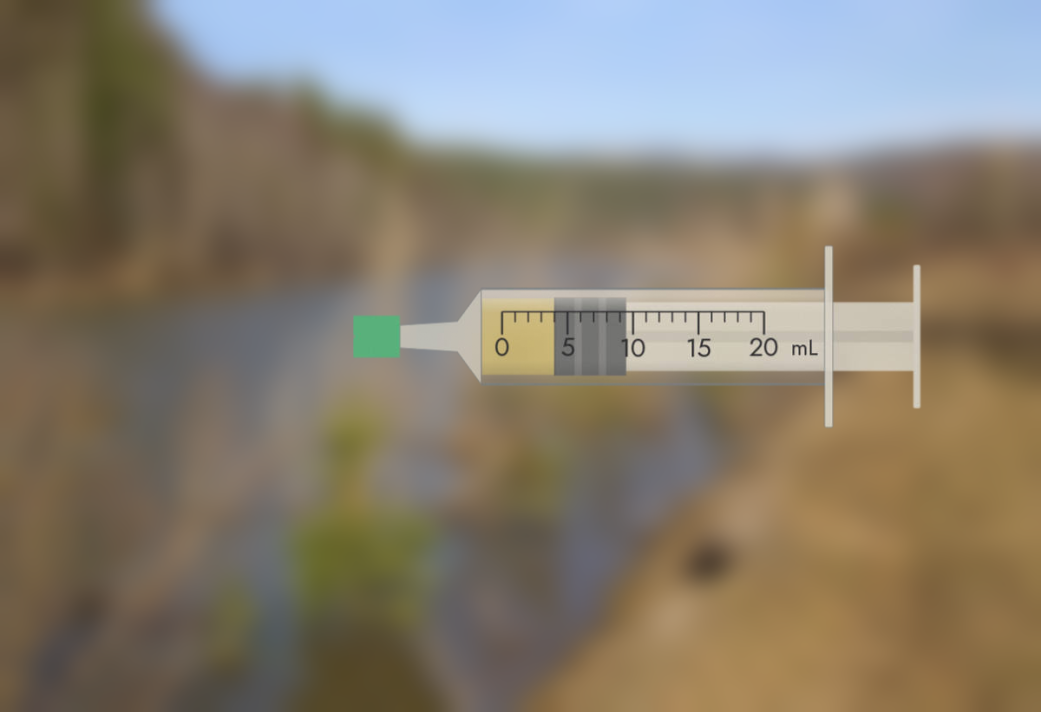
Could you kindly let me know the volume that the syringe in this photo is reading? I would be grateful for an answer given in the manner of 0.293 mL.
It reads 4 mL
